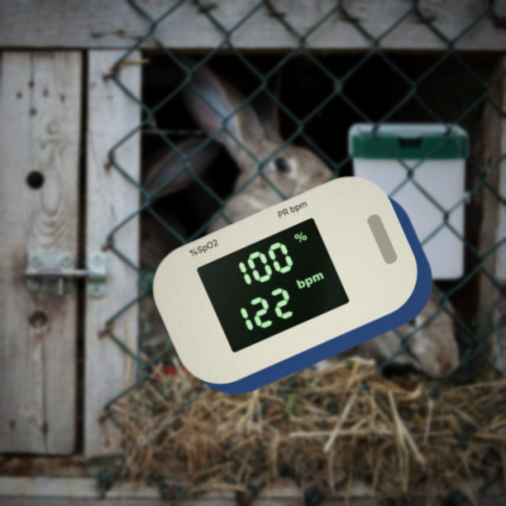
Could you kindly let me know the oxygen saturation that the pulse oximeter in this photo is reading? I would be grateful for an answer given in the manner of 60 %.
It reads 100 %
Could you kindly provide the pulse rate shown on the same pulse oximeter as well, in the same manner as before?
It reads 122 bpm
